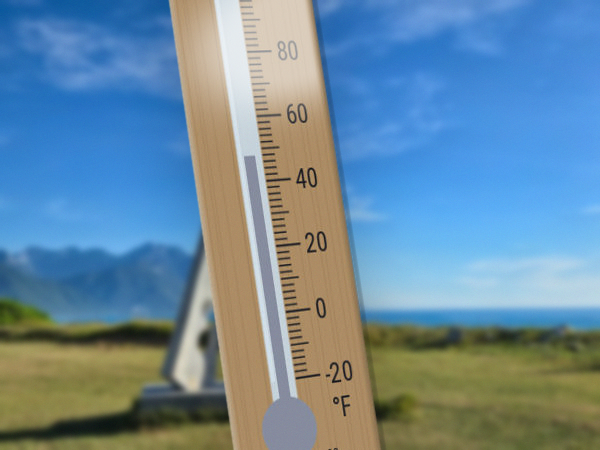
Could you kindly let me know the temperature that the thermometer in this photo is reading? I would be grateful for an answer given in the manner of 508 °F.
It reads 48 °F
